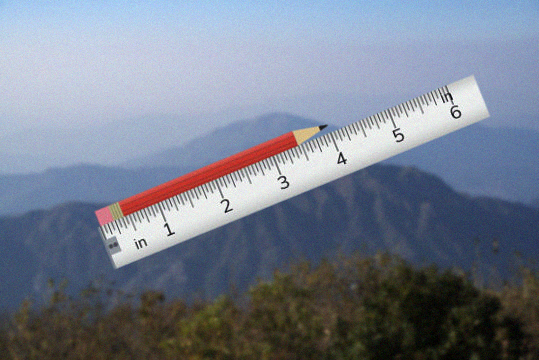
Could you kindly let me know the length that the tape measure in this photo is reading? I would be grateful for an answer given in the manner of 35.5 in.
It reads 4 in
